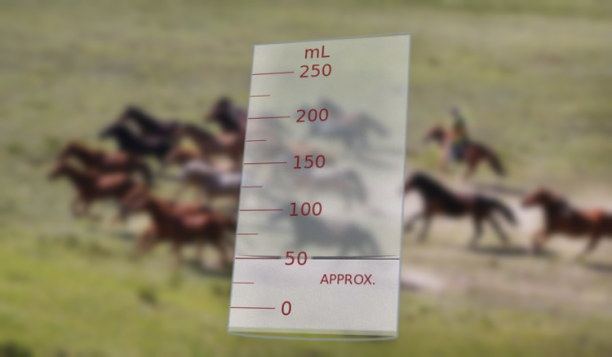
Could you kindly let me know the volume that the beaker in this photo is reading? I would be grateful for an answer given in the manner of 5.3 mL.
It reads 50 mL
